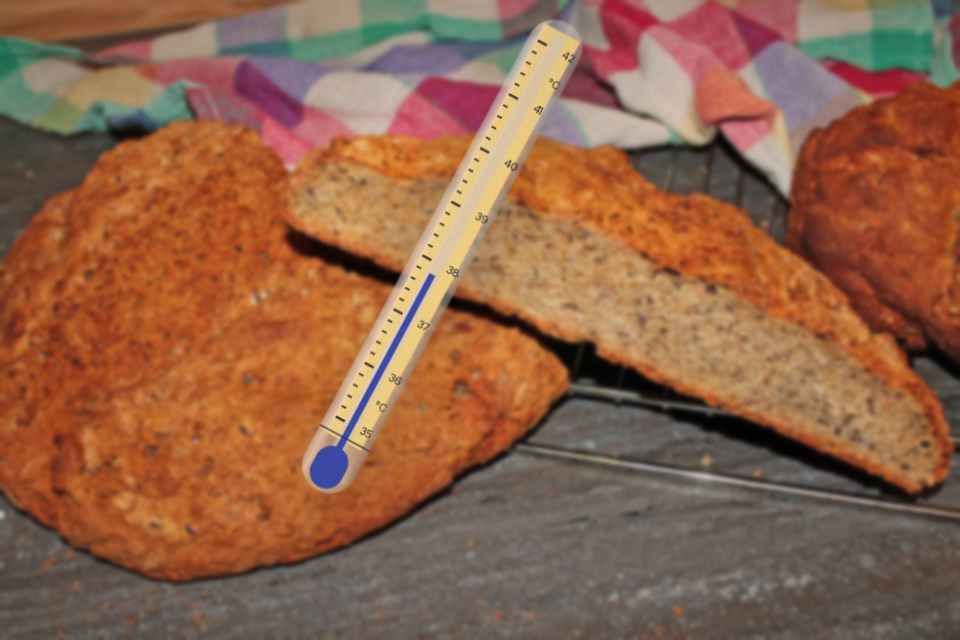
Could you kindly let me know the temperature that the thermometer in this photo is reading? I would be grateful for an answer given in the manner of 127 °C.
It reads 37.8 °C
